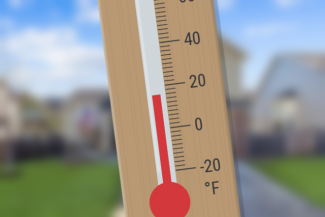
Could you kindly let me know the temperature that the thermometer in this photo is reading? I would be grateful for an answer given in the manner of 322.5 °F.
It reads 16 °F
